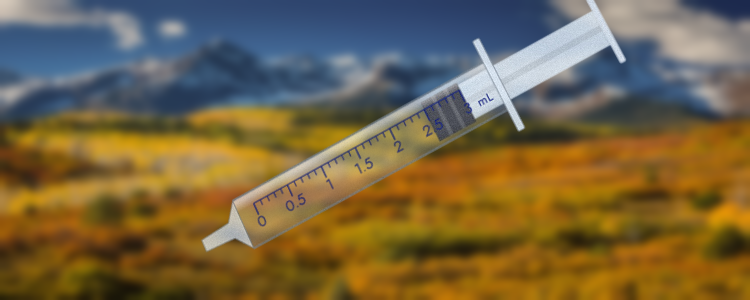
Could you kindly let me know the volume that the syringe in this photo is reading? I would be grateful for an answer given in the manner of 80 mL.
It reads 2.5 mL
